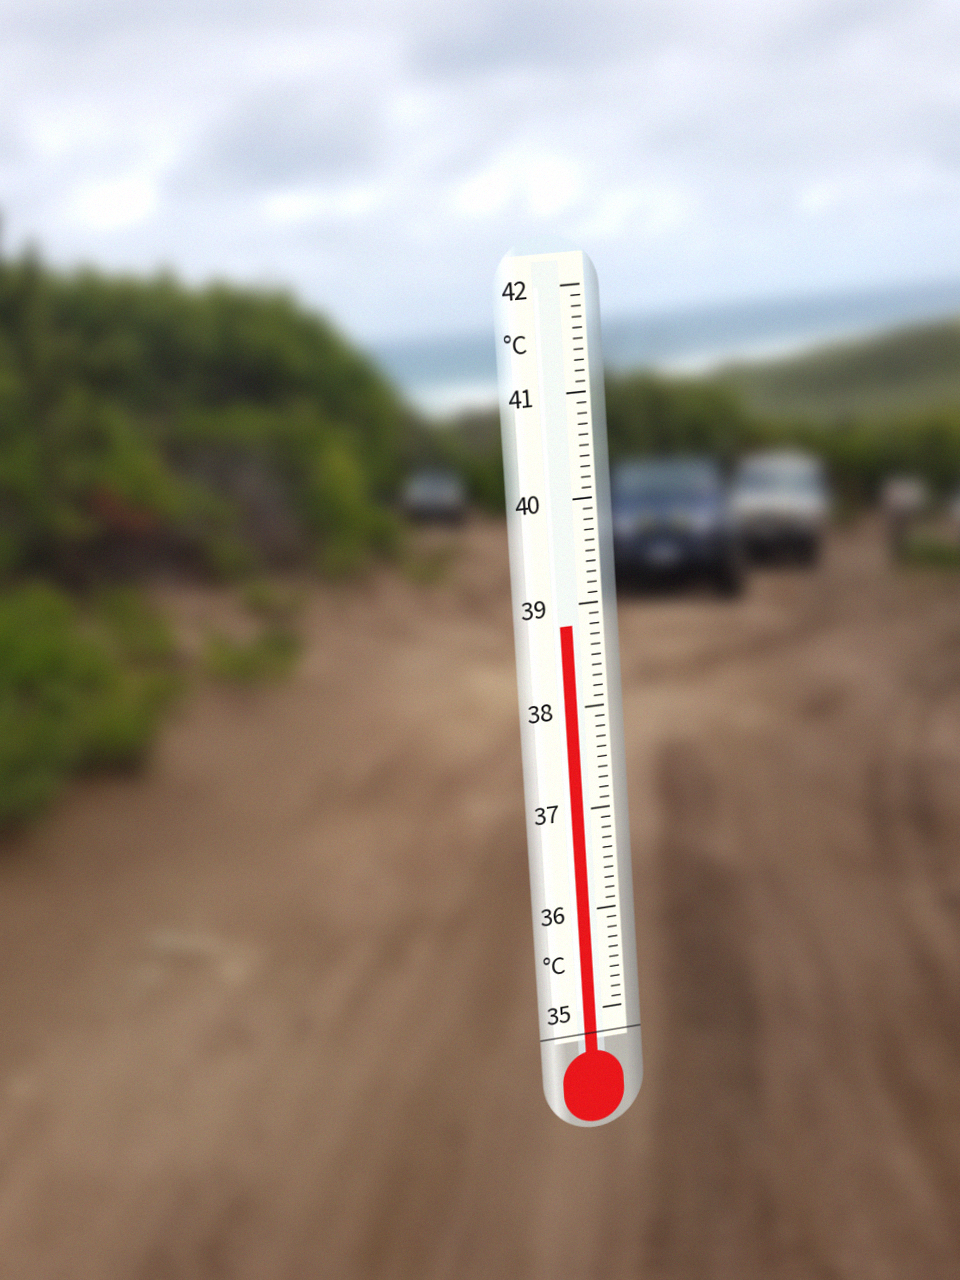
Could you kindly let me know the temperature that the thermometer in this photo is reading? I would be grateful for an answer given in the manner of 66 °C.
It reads 38.8 °C
